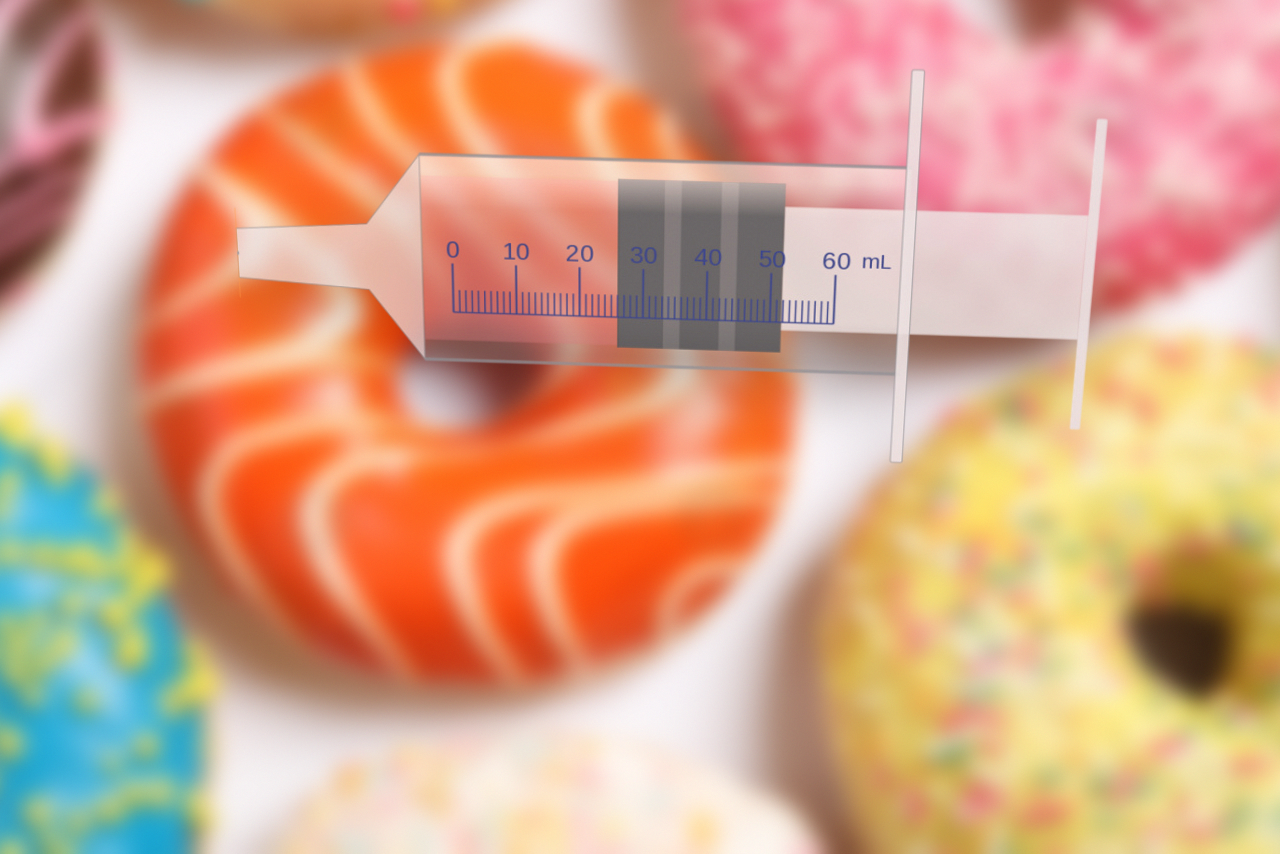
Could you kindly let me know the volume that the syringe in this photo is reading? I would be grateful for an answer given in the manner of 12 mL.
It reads 26 mL
